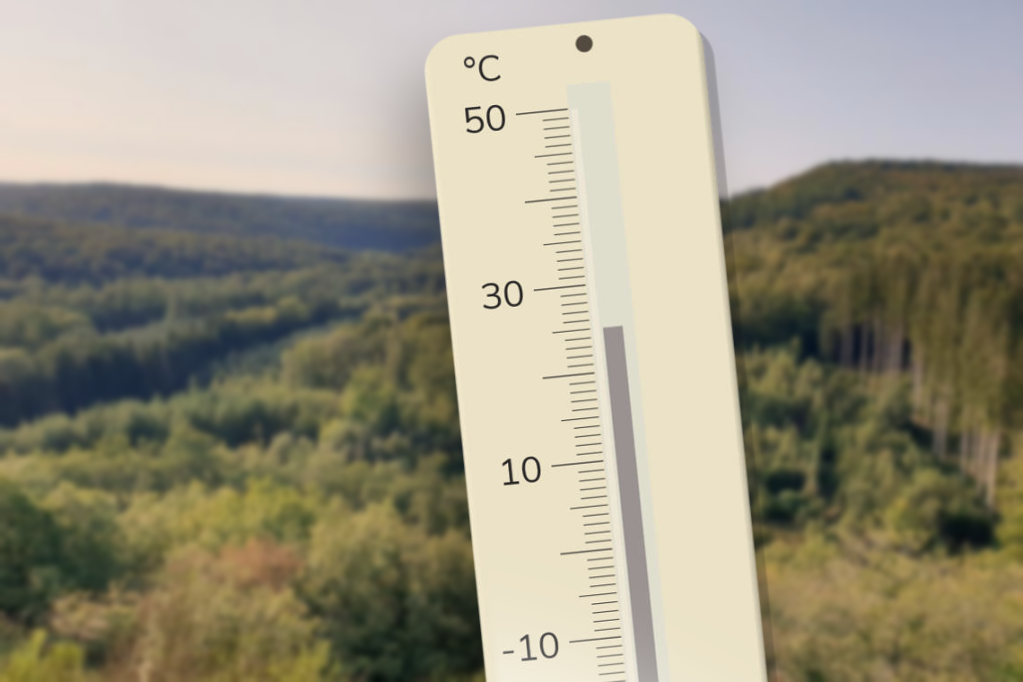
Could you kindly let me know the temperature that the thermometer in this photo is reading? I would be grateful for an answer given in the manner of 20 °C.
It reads 25 °C
